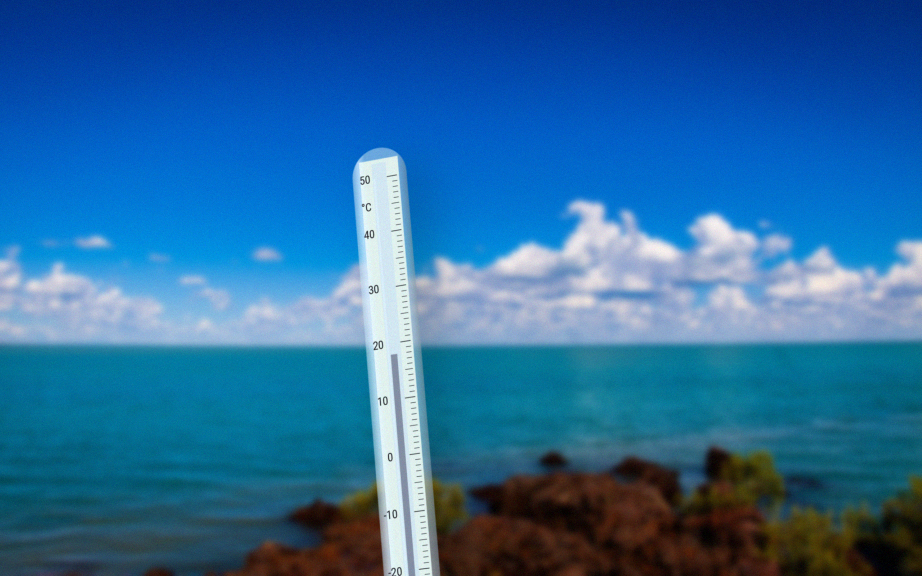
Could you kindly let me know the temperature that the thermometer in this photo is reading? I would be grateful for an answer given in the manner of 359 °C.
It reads 18 °C
